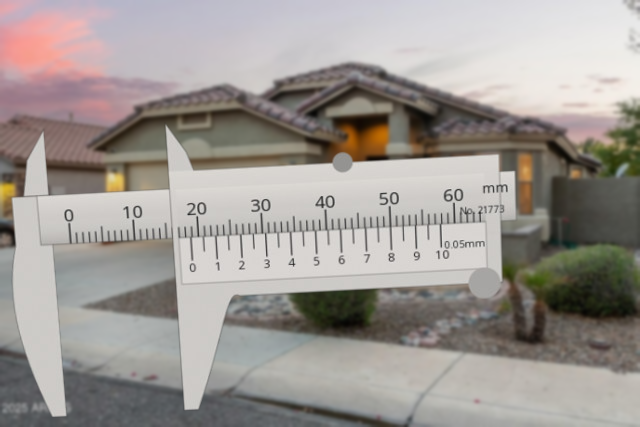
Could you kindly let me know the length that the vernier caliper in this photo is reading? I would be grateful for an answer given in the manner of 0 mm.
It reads 18.8 mm
